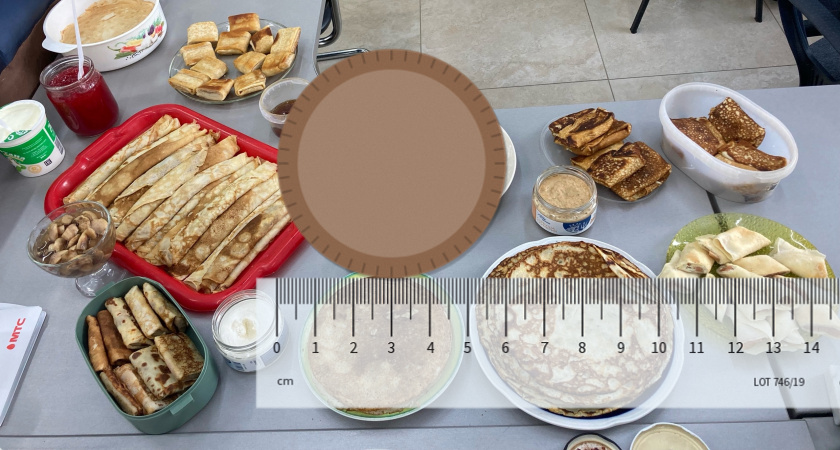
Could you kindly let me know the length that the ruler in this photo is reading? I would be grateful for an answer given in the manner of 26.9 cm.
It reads 6 cm
